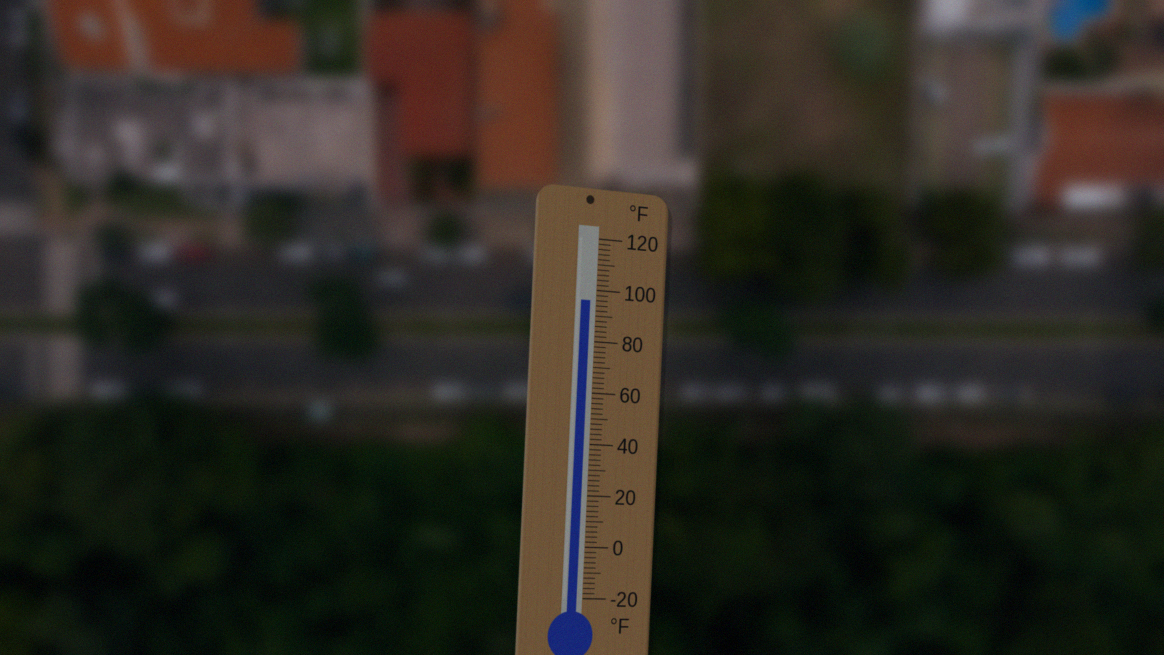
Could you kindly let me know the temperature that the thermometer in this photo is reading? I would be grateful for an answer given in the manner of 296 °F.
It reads 96 °F
